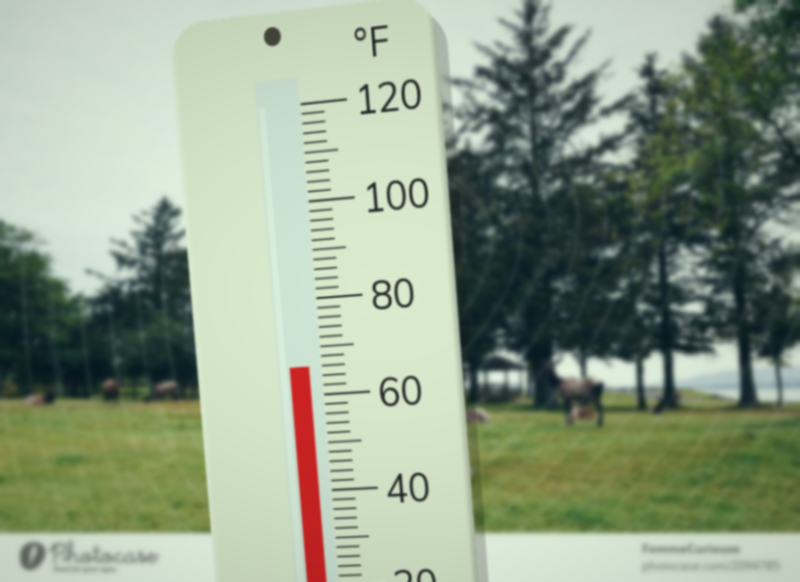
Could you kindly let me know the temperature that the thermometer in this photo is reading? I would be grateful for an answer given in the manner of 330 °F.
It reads 66 °F
